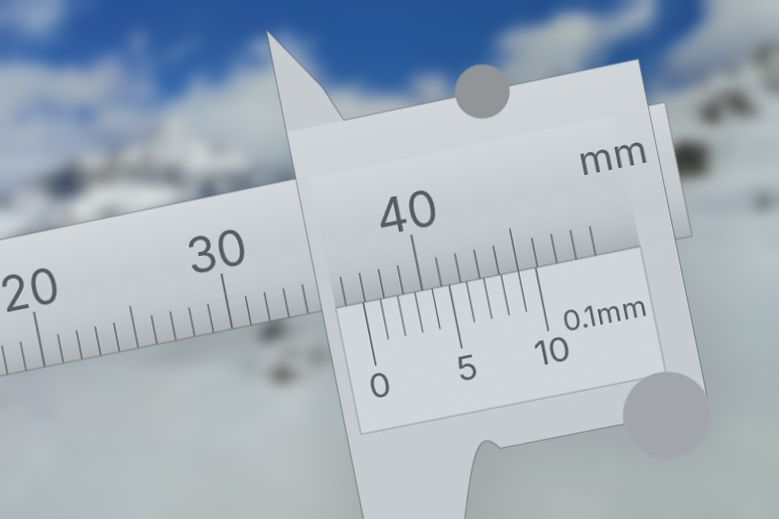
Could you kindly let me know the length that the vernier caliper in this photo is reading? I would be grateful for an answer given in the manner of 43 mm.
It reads 36.9 mm
